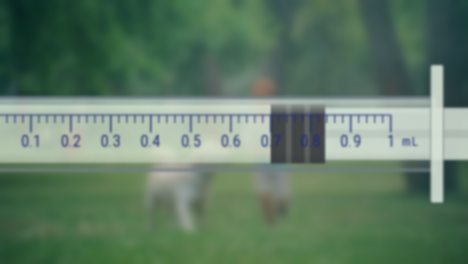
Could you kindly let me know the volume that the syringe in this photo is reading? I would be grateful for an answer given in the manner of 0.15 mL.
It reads 0.7 mL
